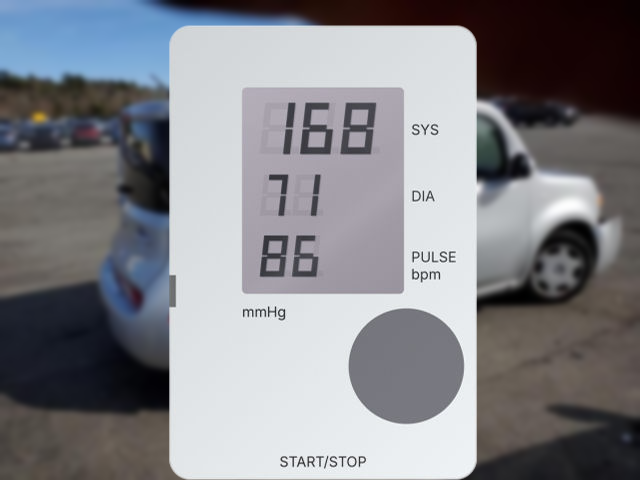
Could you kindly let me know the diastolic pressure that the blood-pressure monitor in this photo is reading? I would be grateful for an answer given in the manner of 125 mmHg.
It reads 71 mmHg
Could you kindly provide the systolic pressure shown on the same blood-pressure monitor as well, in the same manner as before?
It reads 168 mmHg
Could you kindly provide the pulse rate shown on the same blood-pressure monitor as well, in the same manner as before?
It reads 86 bpm
